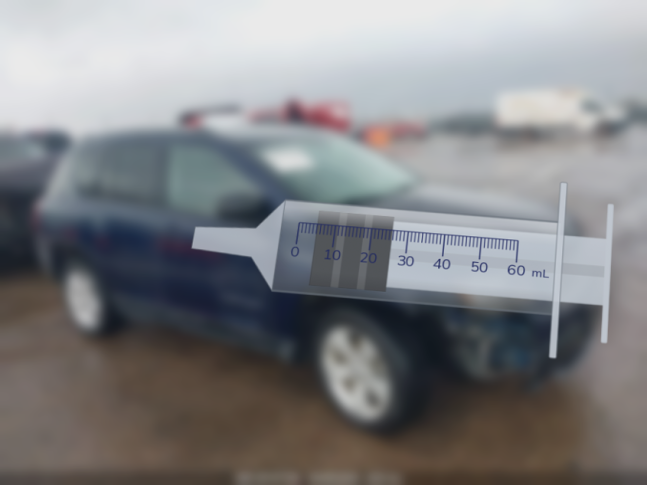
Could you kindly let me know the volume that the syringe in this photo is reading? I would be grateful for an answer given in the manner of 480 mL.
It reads 5 mL
